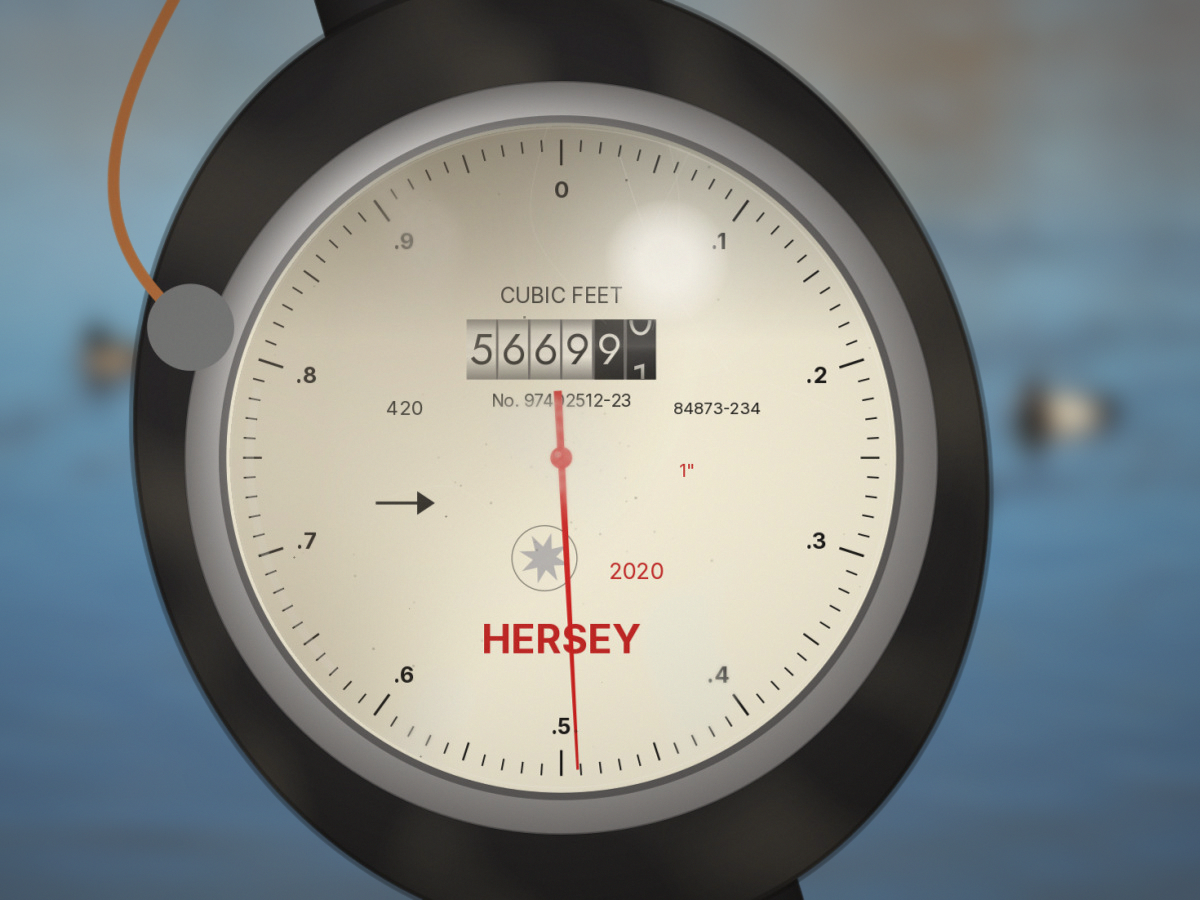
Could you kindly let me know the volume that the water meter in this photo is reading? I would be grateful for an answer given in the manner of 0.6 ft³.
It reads 566990.49 ft³
